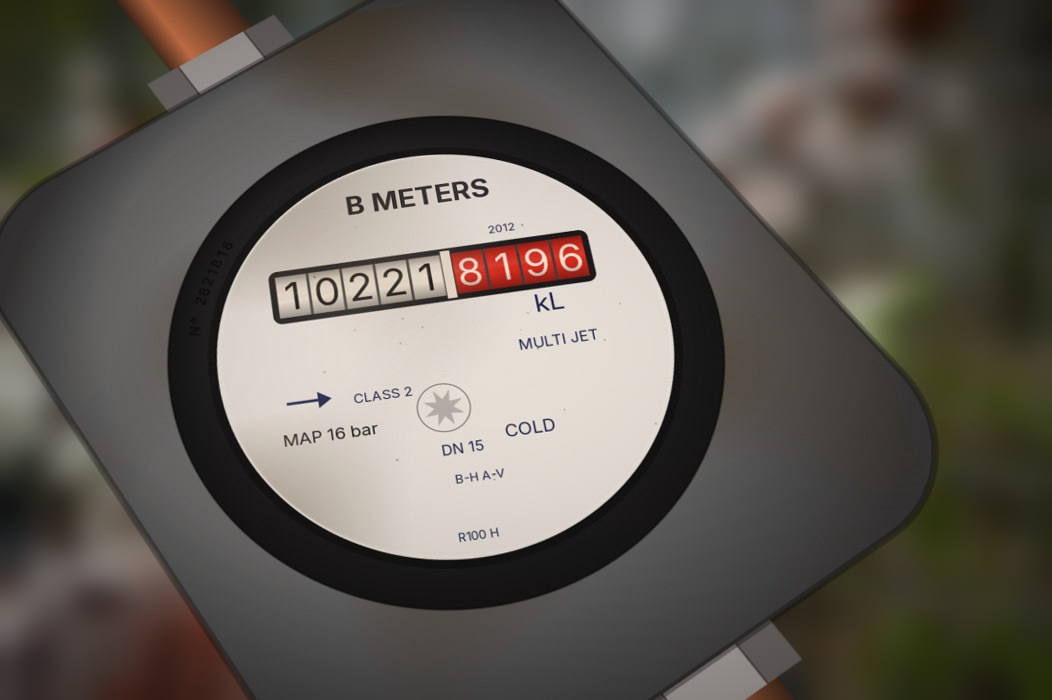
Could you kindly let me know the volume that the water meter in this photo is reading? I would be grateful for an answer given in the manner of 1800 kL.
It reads 10221.8196 kL
